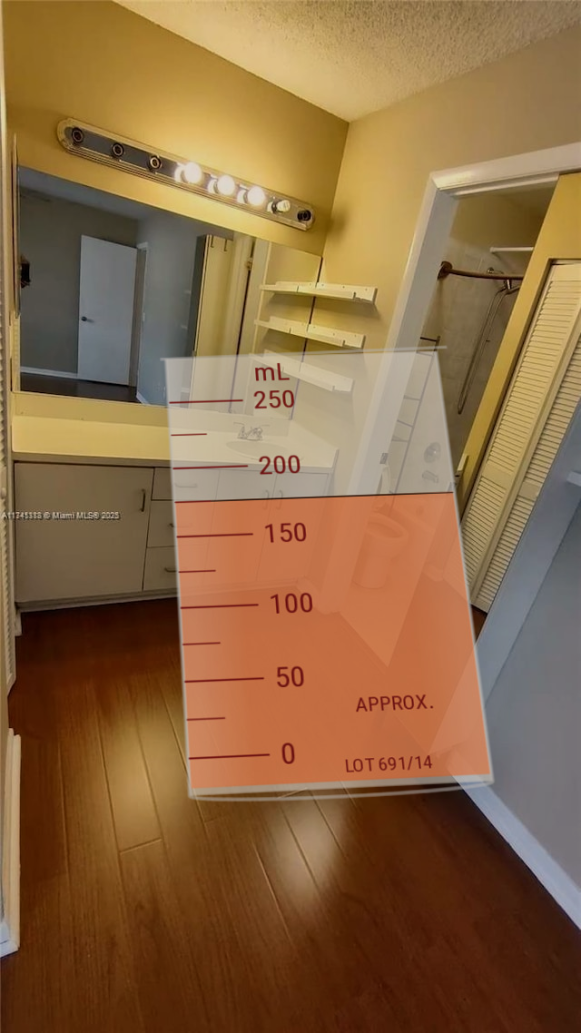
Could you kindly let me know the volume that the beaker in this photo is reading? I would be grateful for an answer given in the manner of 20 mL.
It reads 175 mL
